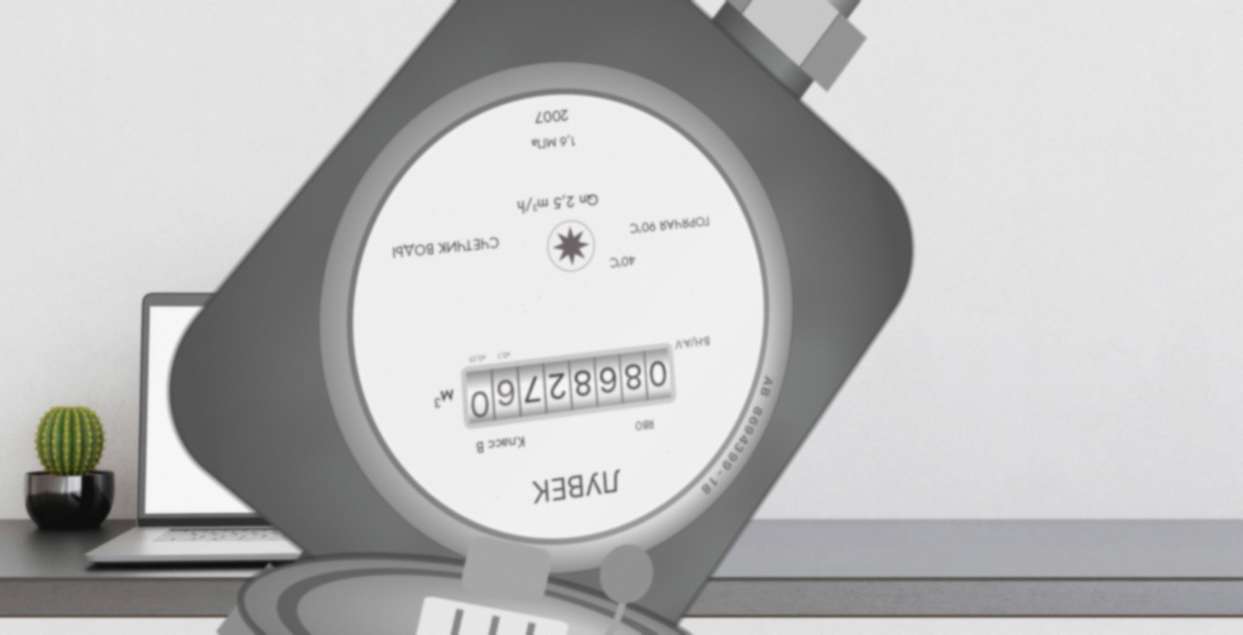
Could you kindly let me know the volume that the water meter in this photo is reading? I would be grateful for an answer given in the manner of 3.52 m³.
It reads 86827.60 m³
